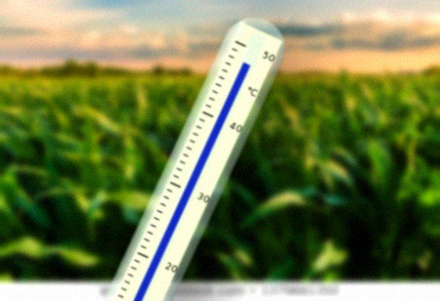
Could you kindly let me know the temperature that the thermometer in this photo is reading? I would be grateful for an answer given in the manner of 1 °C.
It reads 48 °C
